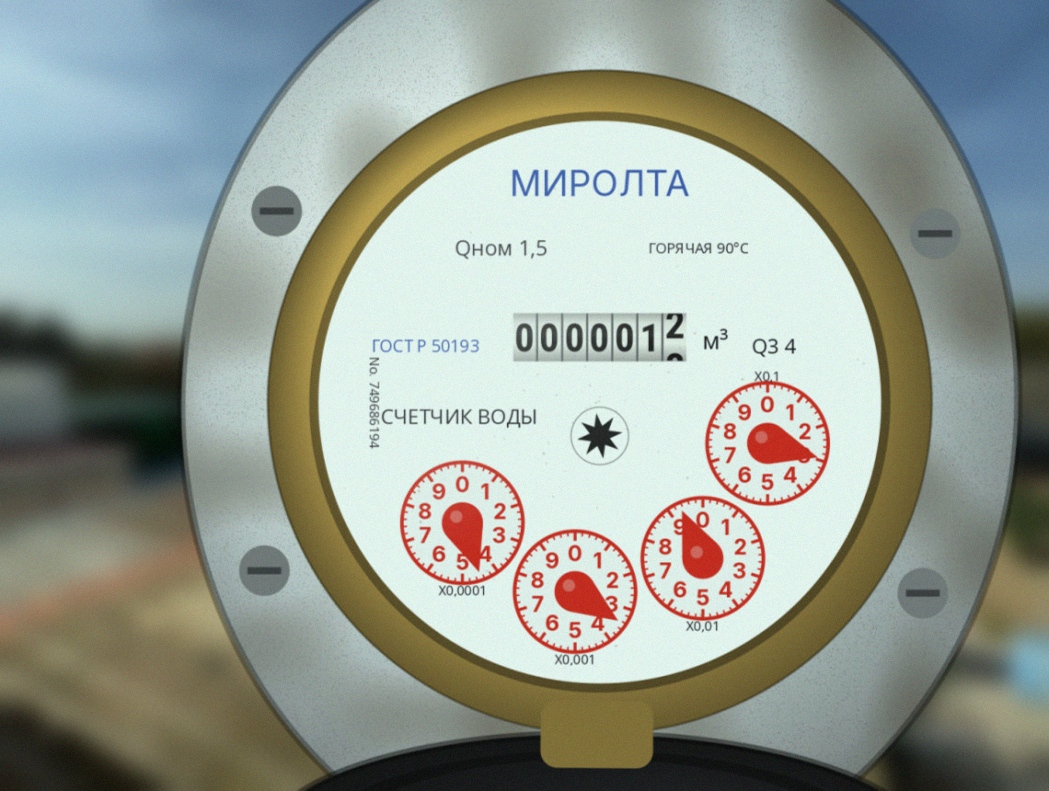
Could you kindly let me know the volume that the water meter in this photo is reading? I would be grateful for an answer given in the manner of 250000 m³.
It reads 12.2934 m³
